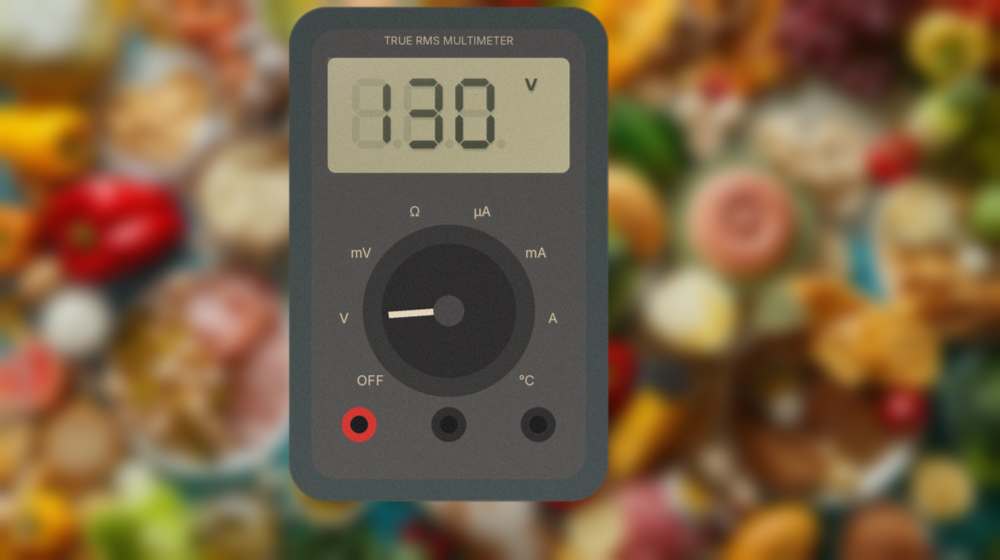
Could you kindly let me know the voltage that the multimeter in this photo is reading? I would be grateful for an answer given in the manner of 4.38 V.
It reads 130 V
